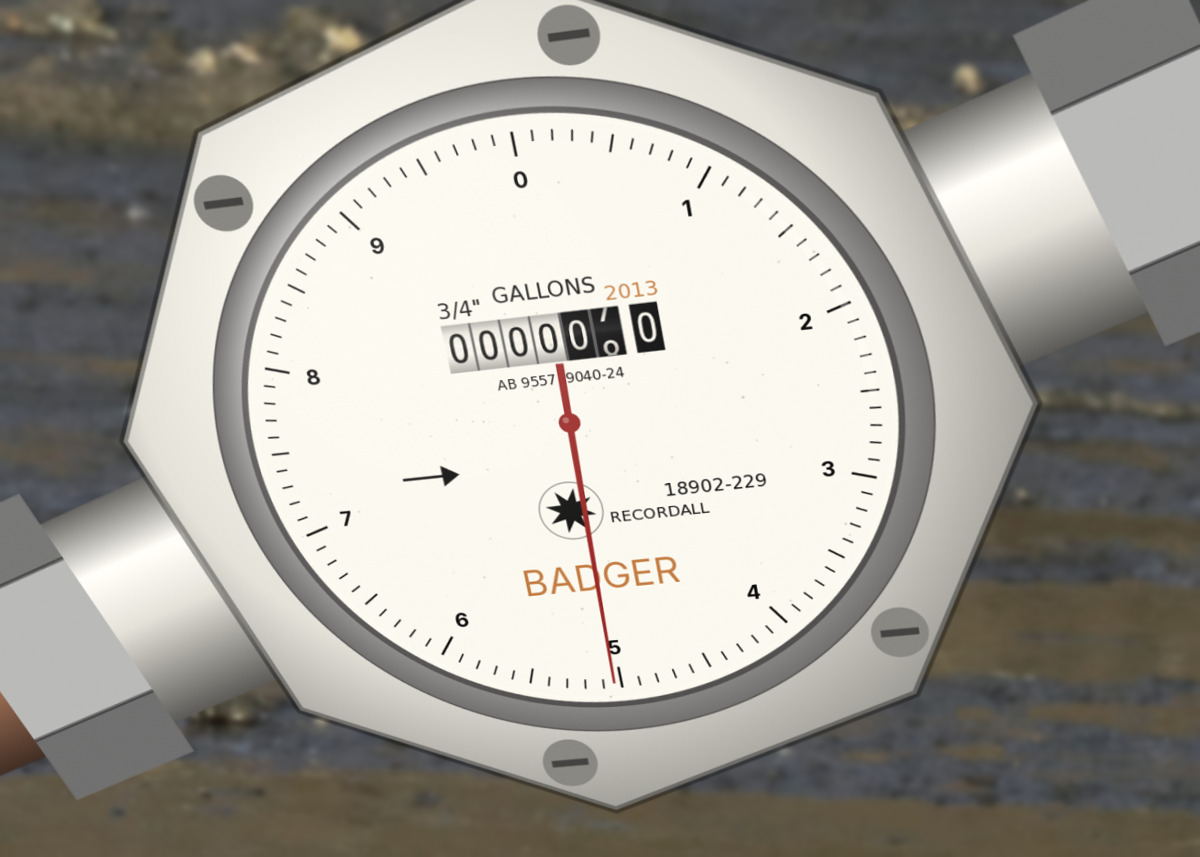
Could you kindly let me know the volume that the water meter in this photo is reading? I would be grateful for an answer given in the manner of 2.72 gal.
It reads 75.0 gal
